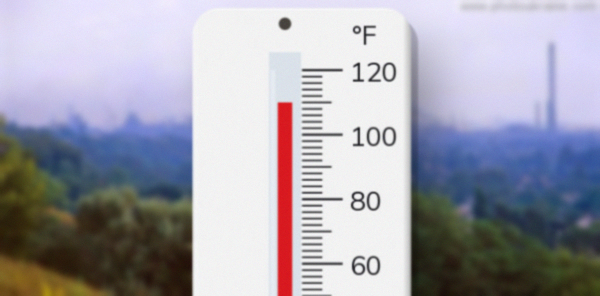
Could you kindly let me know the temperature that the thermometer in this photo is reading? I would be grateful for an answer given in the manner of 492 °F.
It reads 110 °F
